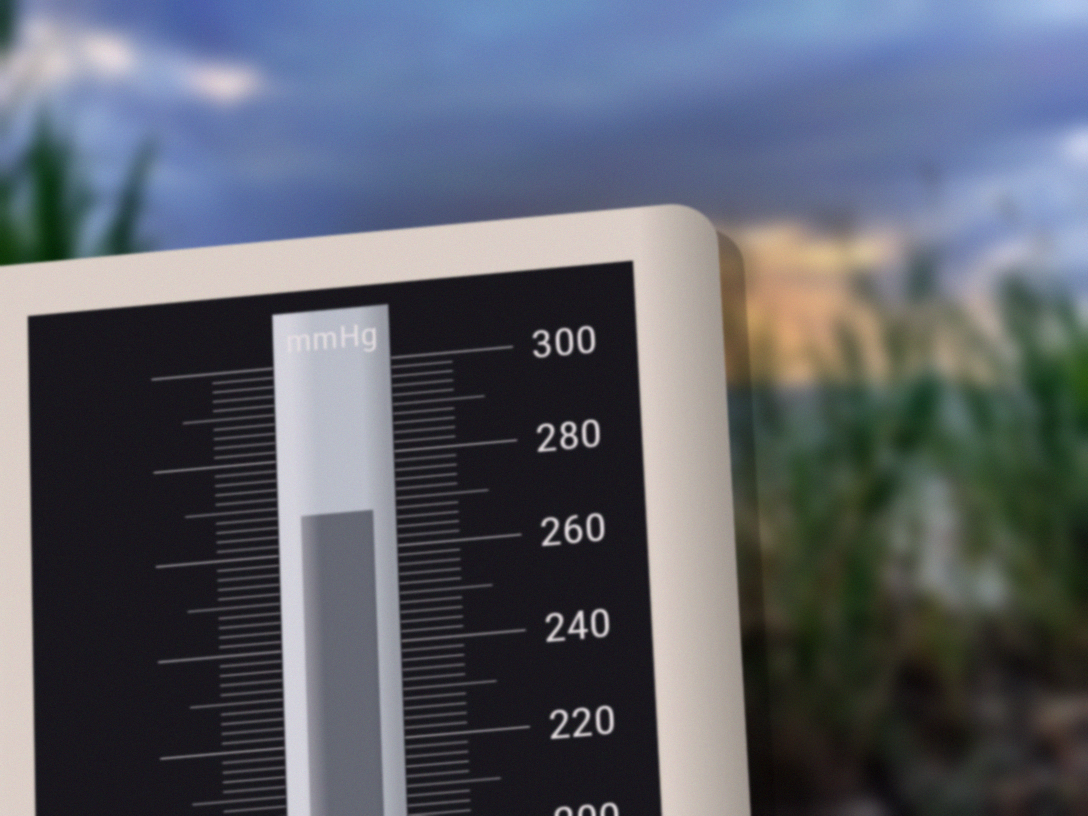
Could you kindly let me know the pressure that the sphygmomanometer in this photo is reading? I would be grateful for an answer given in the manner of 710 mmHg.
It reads 268 mmHg
